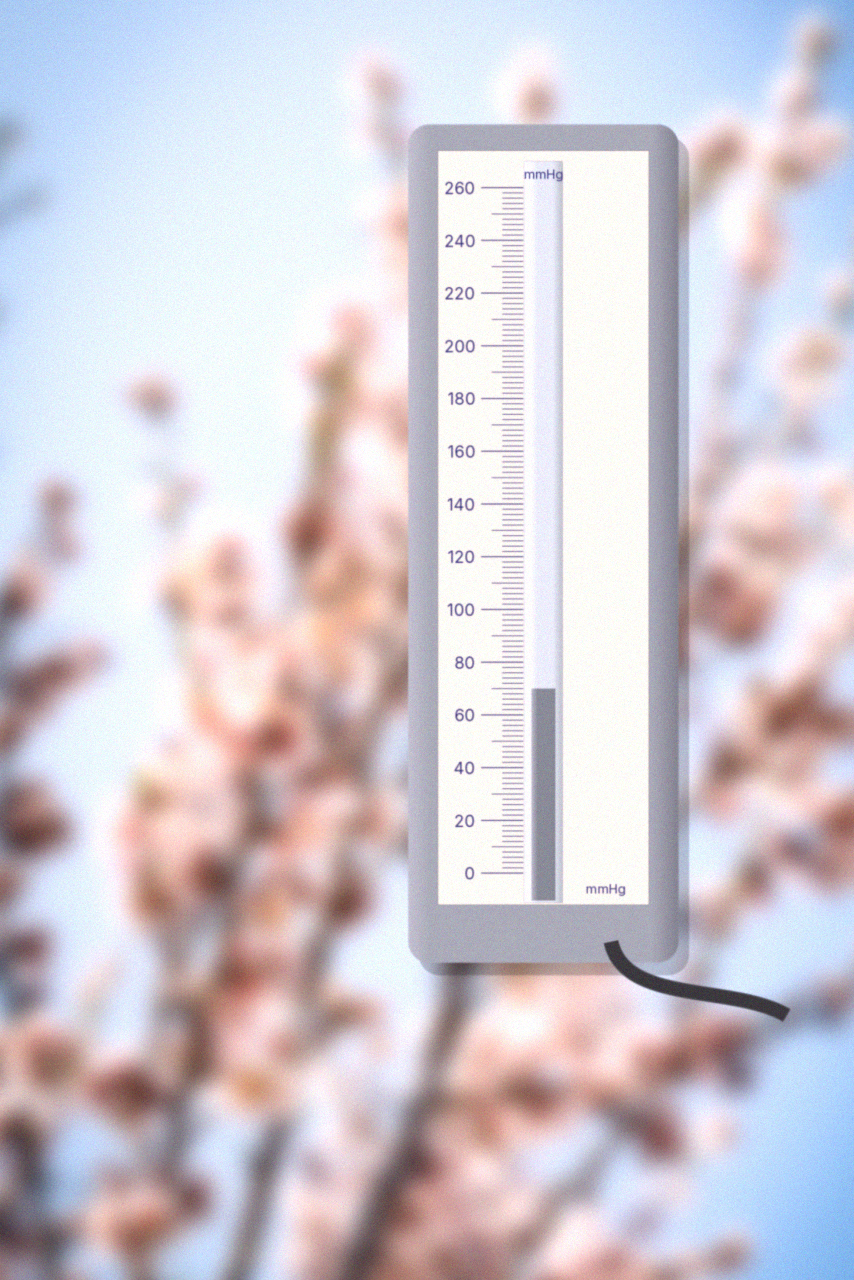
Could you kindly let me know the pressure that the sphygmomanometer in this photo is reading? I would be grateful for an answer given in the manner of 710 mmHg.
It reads 70 mmHg
